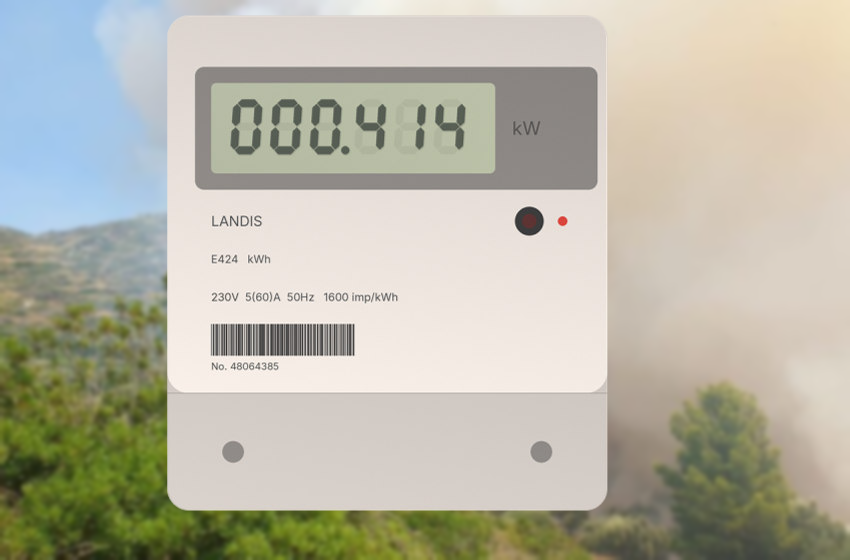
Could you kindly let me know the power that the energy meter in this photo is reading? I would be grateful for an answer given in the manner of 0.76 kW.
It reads 0.414 kW
